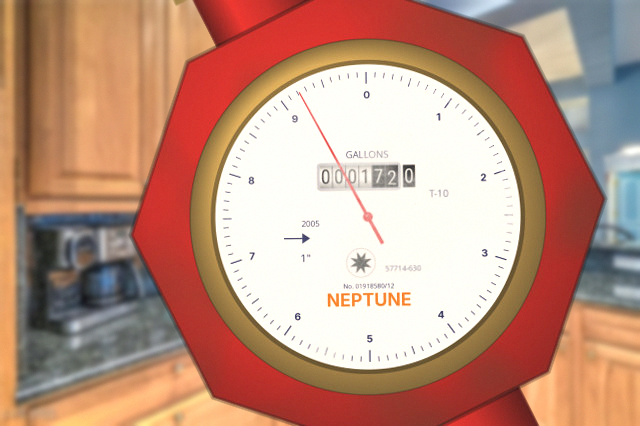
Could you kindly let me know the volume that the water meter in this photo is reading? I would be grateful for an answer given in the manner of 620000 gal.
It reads 1719.2 gal
